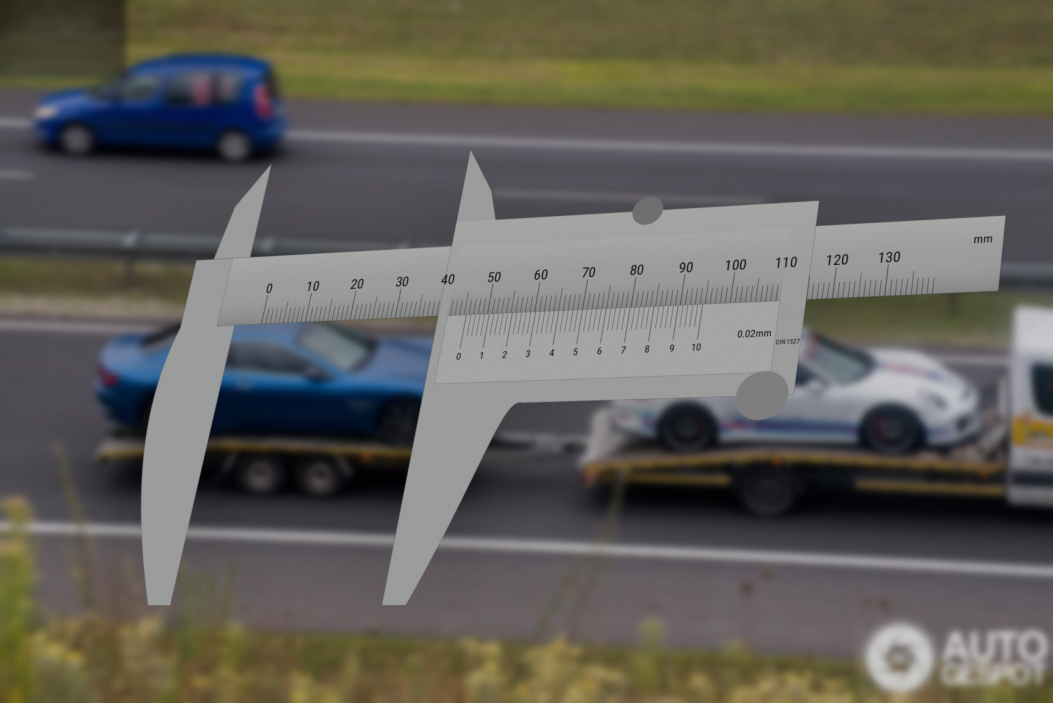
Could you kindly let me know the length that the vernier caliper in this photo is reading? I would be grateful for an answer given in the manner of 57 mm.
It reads 45.5 mm
